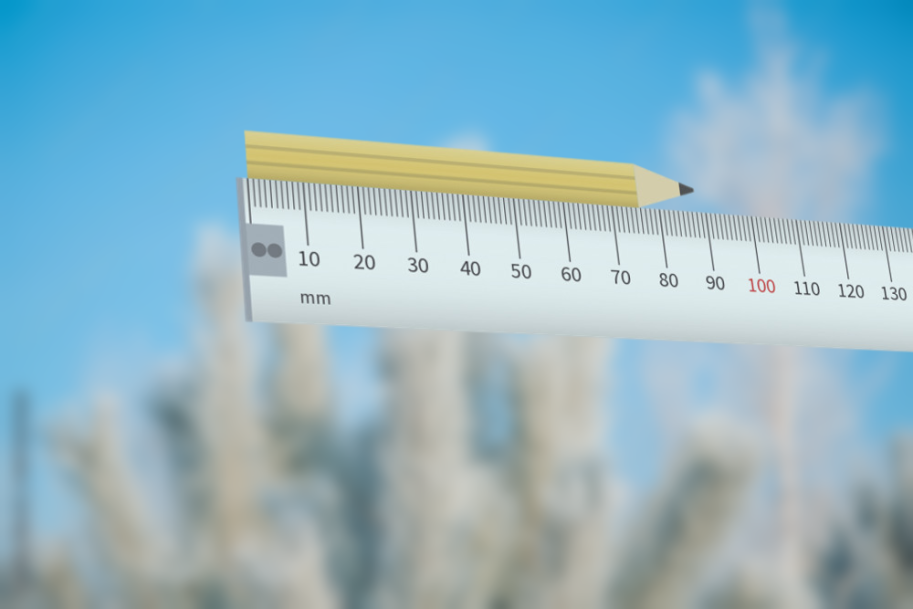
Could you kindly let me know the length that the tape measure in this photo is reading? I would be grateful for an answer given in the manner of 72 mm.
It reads 88 mm
